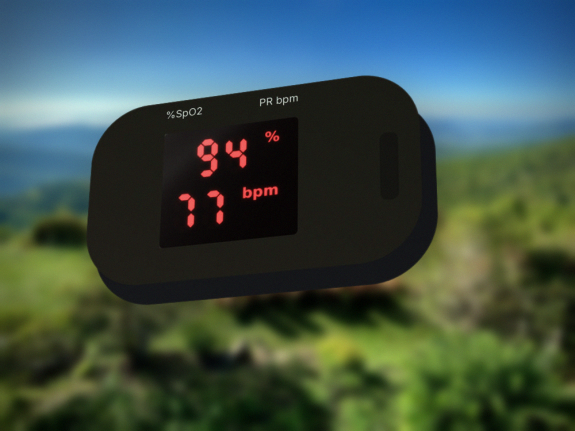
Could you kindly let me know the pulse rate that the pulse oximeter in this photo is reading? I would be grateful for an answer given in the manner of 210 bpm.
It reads 77 bpm
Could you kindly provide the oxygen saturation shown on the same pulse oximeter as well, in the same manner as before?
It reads 94 %
